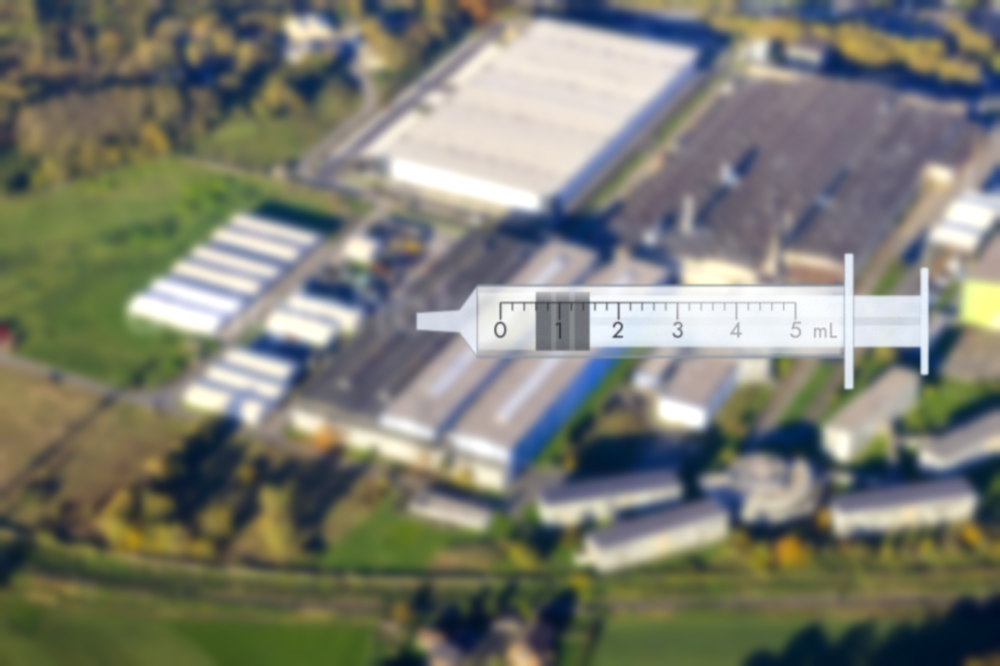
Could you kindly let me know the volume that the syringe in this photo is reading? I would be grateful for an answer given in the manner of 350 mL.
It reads 0.6 mL
